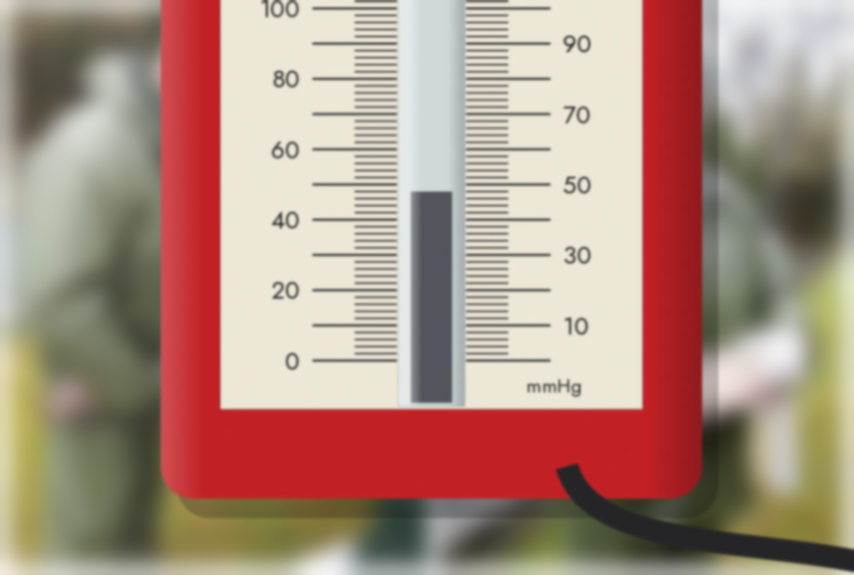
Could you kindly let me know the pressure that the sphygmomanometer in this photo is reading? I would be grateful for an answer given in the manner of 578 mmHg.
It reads 48 mmHg
